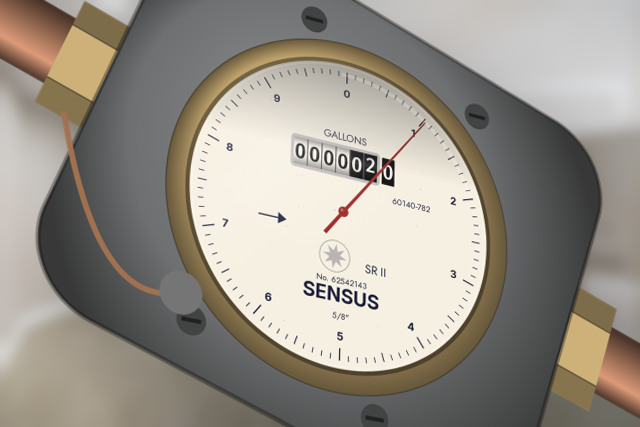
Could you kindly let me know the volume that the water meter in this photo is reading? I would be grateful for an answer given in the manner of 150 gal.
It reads 21.0 gal
